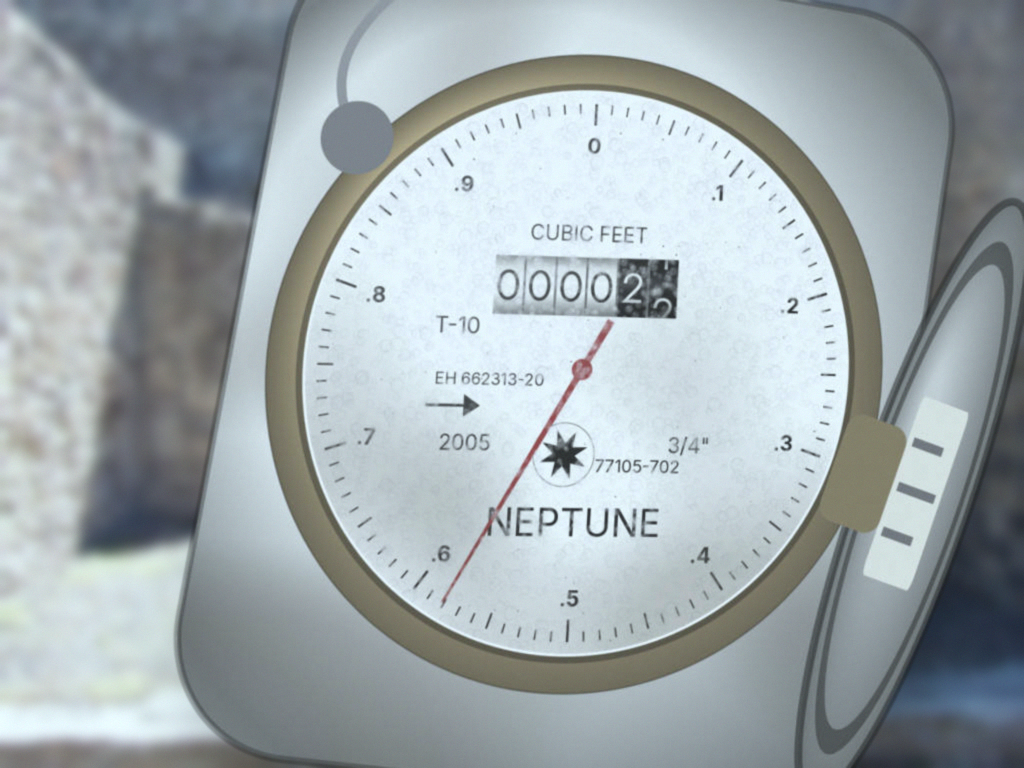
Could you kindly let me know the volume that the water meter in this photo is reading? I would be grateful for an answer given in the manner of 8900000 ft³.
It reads 21.58 ft³
